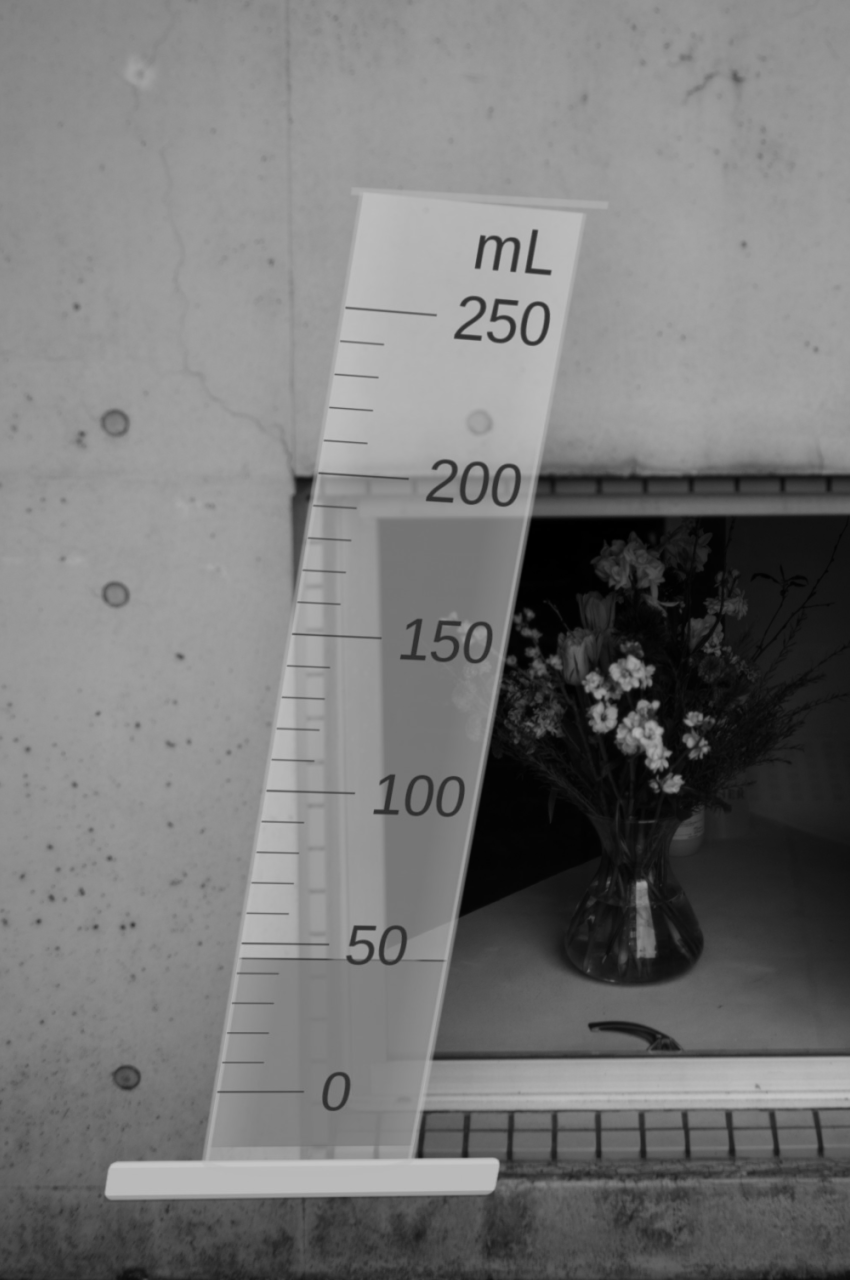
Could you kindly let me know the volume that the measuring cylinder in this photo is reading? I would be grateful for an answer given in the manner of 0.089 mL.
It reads 45 mL
